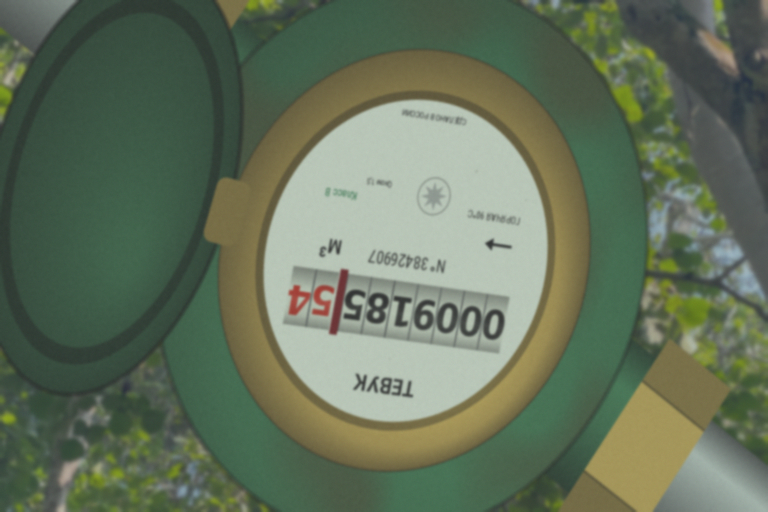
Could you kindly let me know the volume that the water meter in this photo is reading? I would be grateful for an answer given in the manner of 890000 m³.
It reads 9185.54 m³
